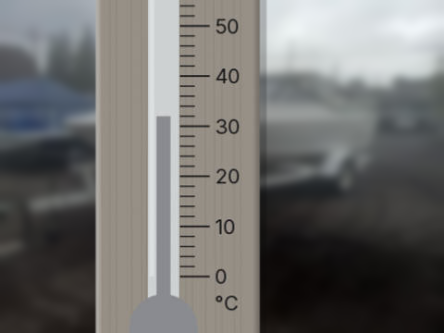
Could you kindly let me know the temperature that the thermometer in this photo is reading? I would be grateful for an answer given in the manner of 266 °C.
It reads 32 °C
